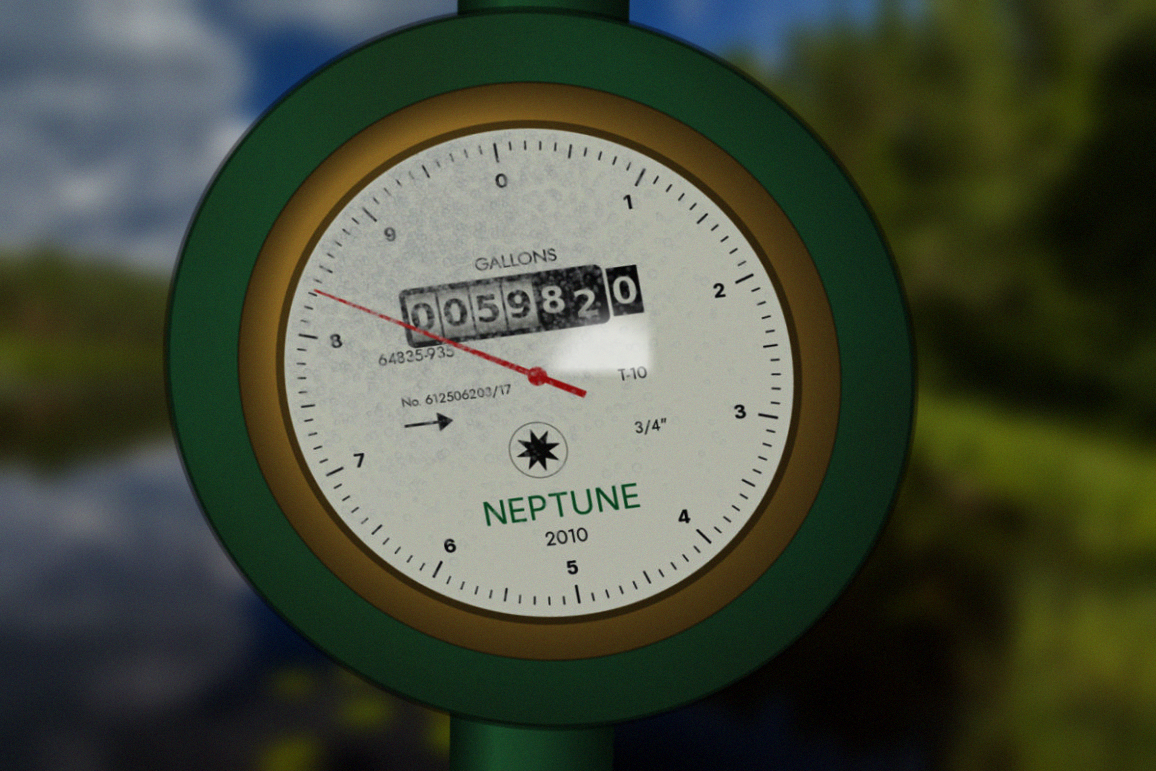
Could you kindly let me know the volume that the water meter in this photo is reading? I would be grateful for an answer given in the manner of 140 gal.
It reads 59818.3 gal
